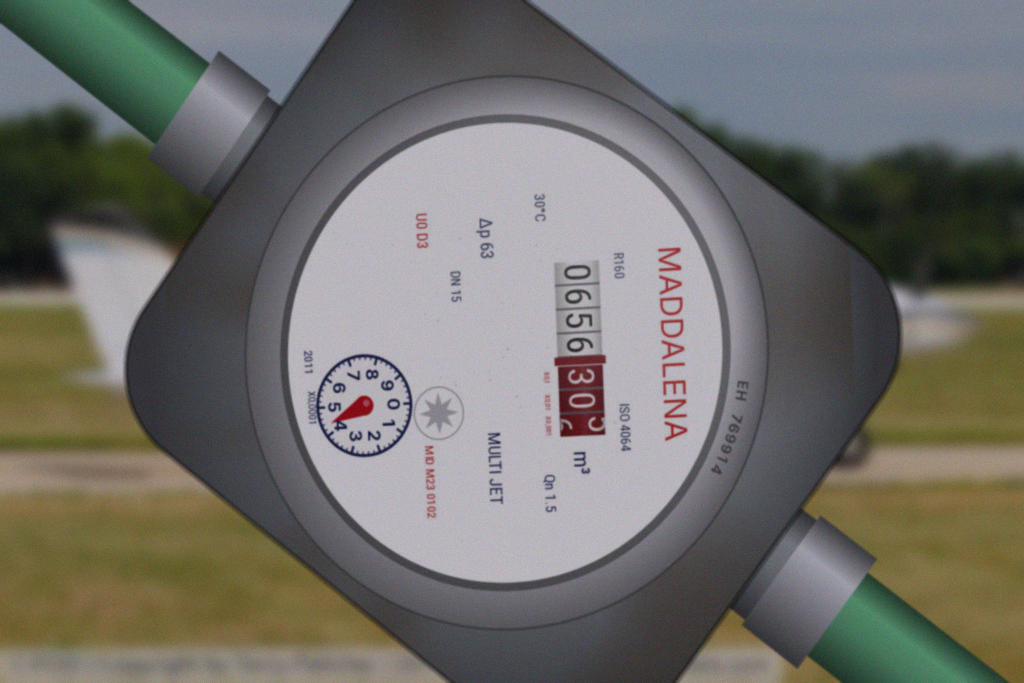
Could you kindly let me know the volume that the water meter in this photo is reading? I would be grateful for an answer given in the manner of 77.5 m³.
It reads 656.3054 m³
